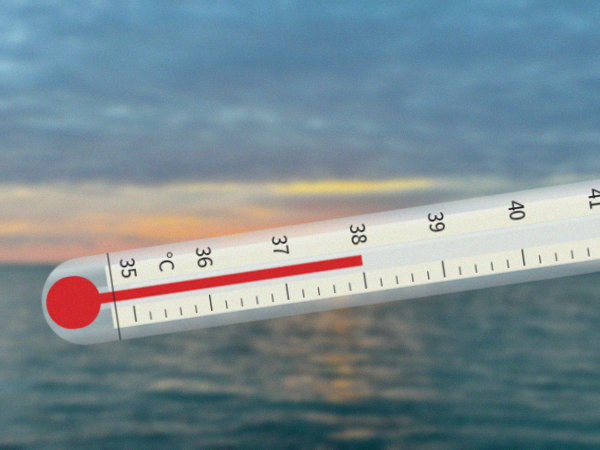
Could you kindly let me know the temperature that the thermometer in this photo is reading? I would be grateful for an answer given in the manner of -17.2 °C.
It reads 38 °C
